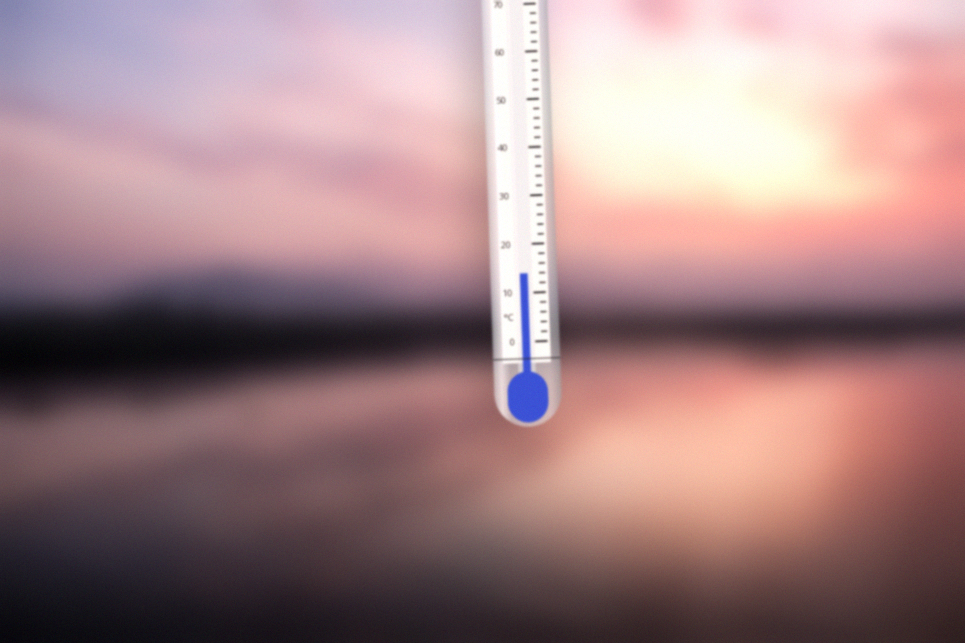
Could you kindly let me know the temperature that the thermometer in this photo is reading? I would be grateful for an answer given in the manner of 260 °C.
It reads 14 °C
